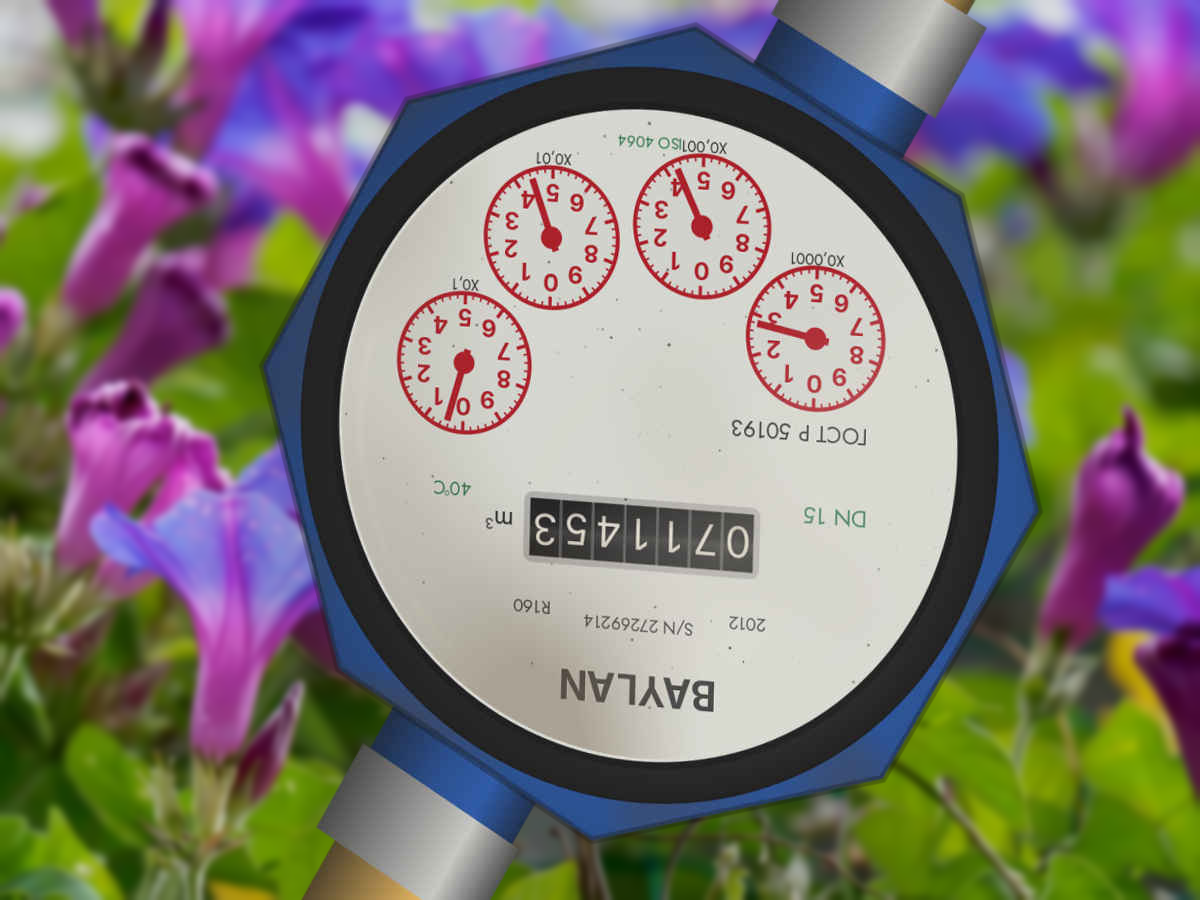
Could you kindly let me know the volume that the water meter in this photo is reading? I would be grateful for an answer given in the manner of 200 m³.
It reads 711453.0442 m³
